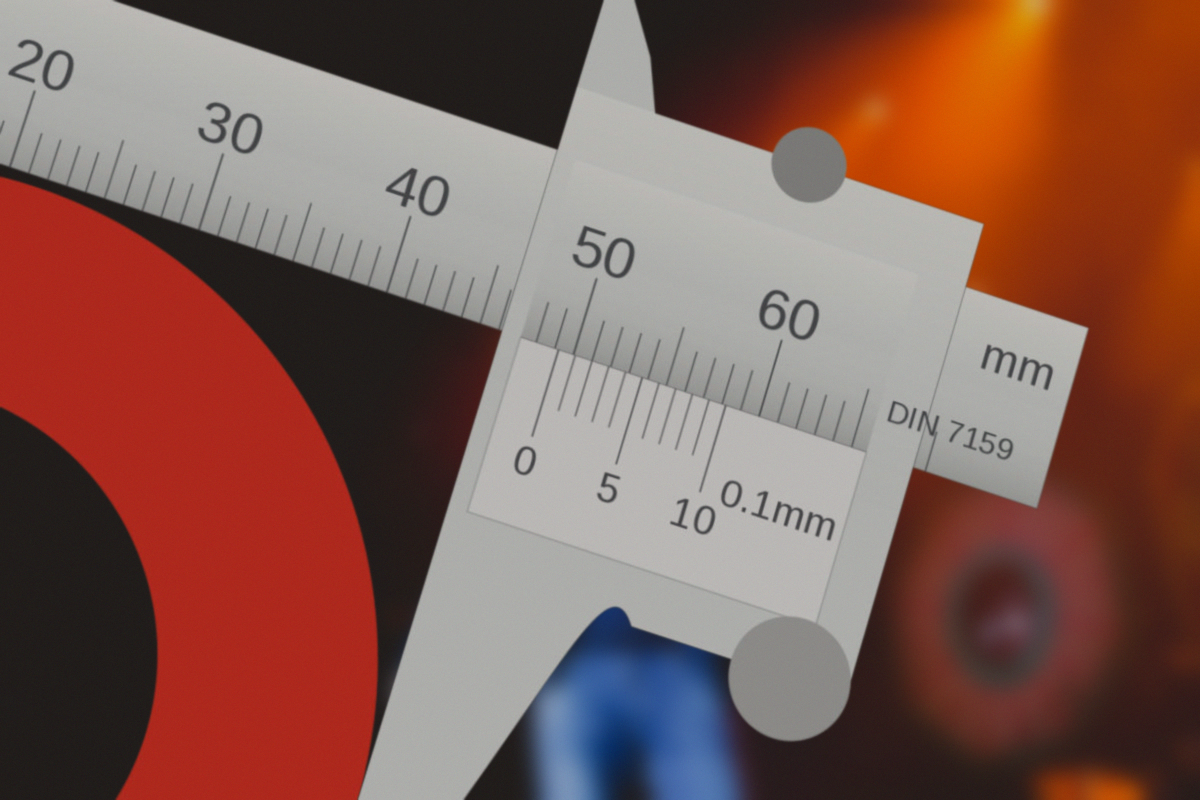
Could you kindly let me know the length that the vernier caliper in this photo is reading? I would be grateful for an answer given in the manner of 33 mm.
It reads 49.2 mm
